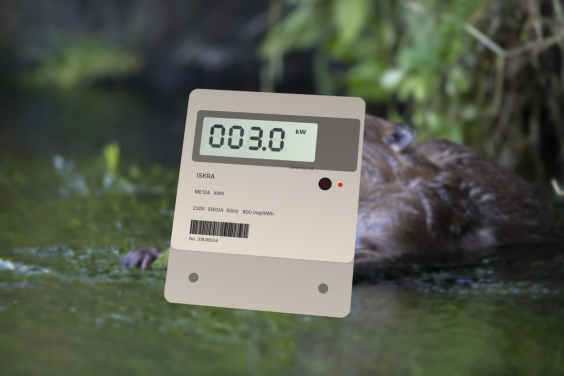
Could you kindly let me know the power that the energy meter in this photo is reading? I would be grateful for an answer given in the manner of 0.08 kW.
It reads 3.0 kW
